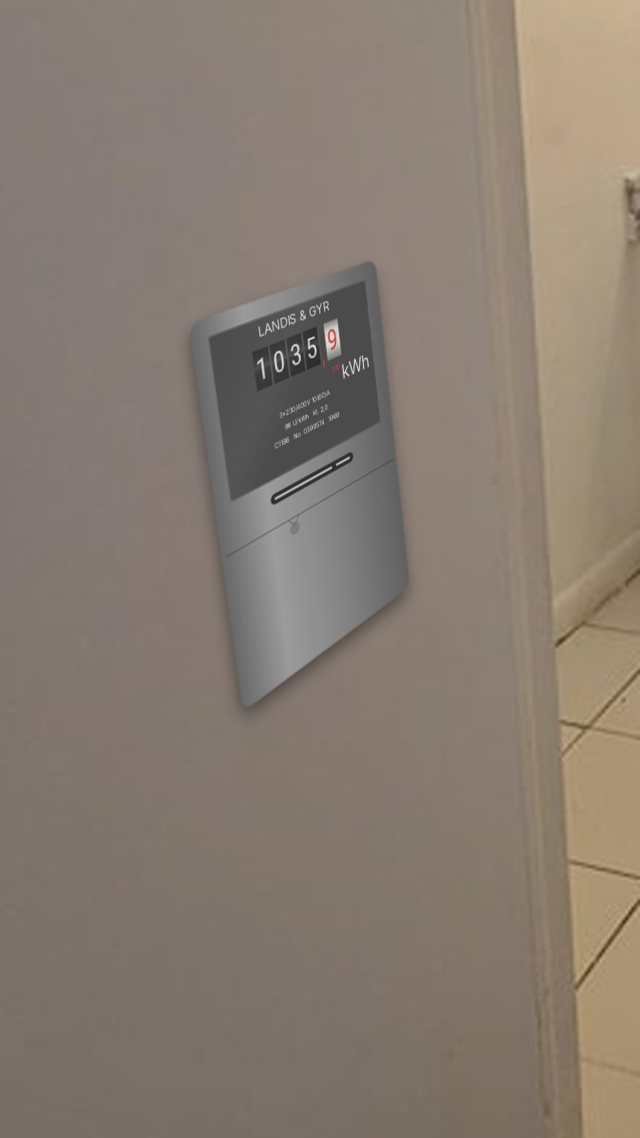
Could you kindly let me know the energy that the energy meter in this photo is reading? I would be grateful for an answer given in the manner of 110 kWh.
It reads 1035.9 kWh
